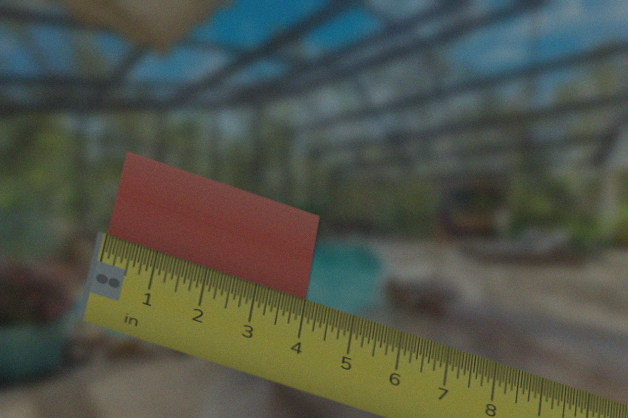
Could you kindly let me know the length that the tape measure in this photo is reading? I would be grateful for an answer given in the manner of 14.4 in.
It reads 4 in
